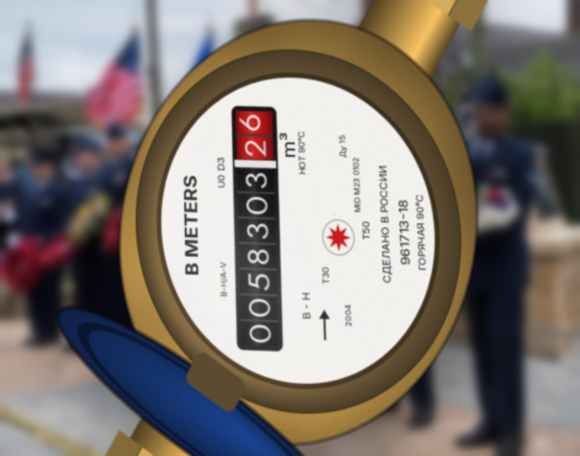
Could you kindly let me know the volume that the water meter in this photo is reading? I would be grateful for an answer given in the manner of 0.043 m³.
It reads 58303.26 m³
